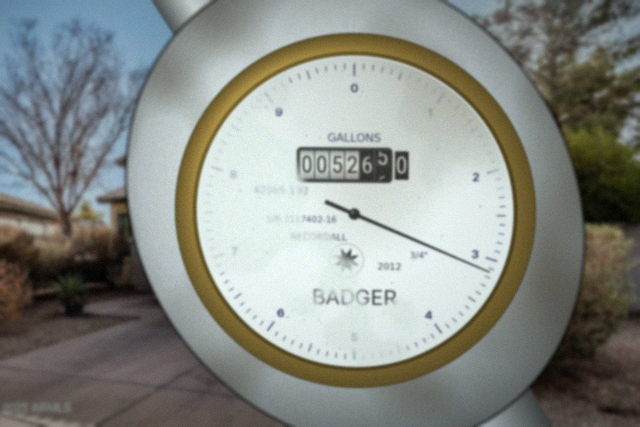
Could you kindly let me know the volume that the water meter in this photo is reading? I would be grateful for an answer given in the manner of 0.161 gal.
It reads 52653.1 gal
